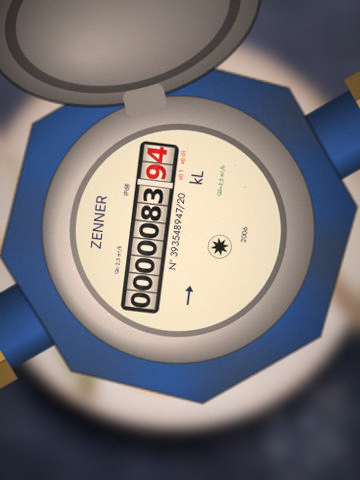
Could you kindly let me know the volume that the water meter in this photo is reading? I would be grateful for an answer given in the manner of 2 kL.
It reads 83.94 kL
